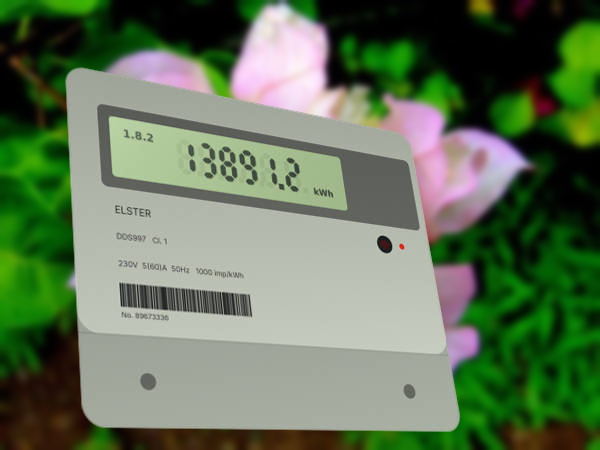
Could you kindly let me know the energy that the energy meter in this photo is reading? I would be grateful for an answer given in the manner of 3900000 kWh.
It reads 13891.2 kWh
